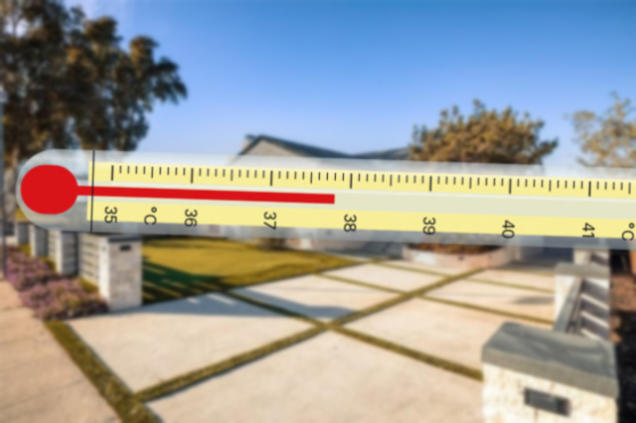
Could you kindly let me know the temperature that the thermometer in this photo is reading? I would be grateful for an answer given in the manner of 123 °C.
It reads 37.8 °C
